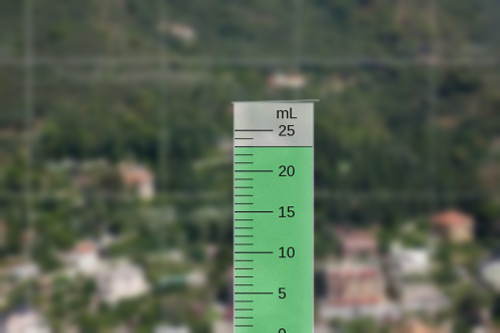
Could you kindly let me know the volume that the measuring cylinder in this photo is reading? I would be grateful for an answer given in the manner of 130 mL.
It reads 23 mL
